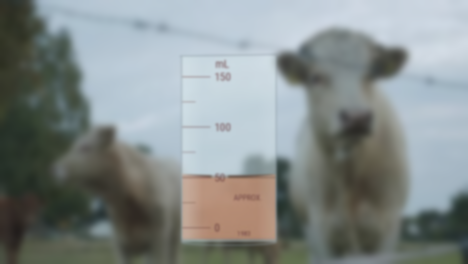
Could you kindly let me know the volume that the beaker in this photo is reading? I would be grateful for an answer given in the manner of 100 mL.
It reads 50 mL
